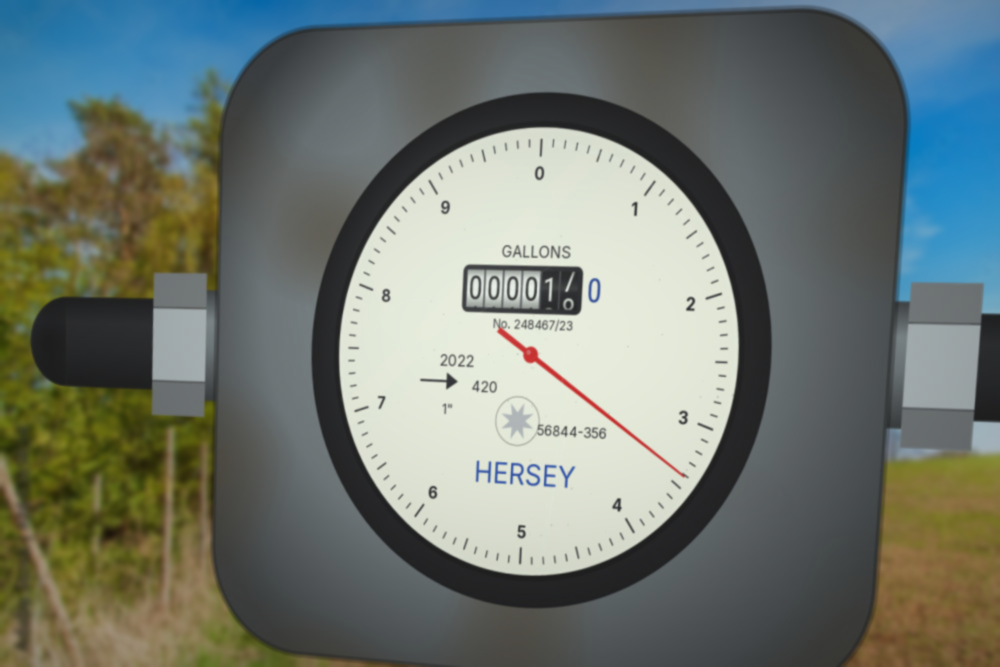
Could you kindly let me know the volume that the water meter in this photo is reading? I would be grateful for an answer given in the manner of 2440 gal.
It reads 173.4 gal
